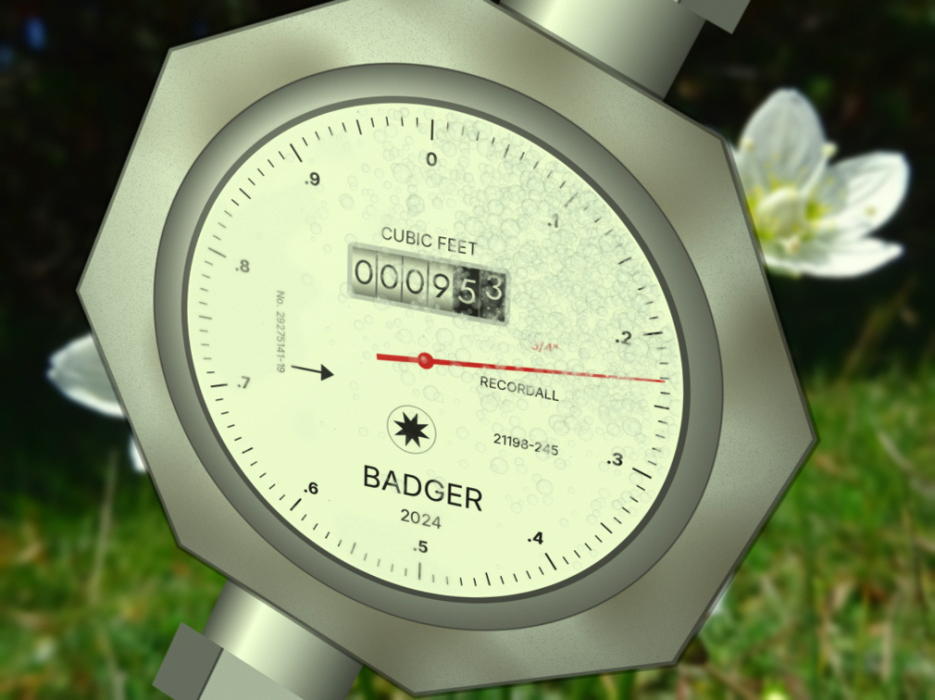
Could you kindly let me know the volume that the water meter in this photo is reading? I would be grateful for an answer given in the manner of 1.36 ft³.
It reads 953.23 ft³
